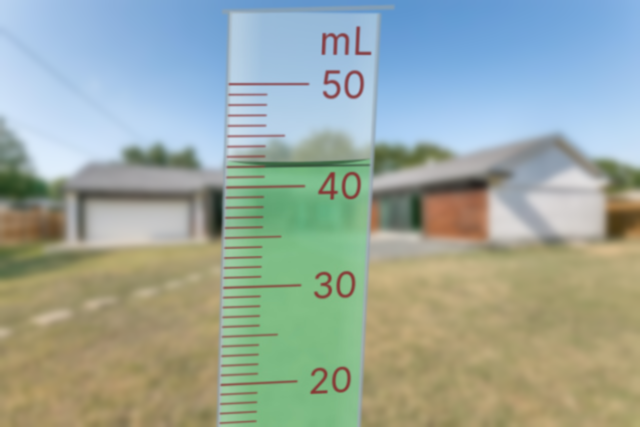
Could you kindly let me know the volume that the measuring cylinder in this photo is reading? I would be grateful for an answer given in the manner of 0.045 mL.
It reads 42 mL
